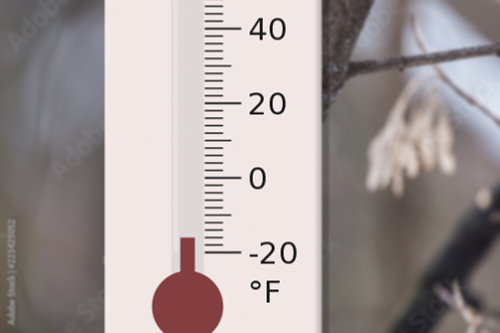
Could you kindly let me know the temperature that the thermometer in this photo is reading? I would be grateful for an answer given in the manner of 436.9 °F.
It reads -16 °F
